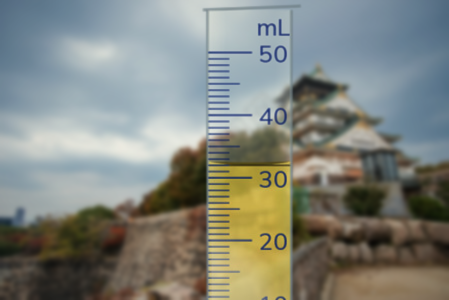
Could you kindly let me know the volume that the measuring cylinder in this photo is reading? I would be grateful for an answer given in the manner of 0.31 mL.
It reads 32 mL
